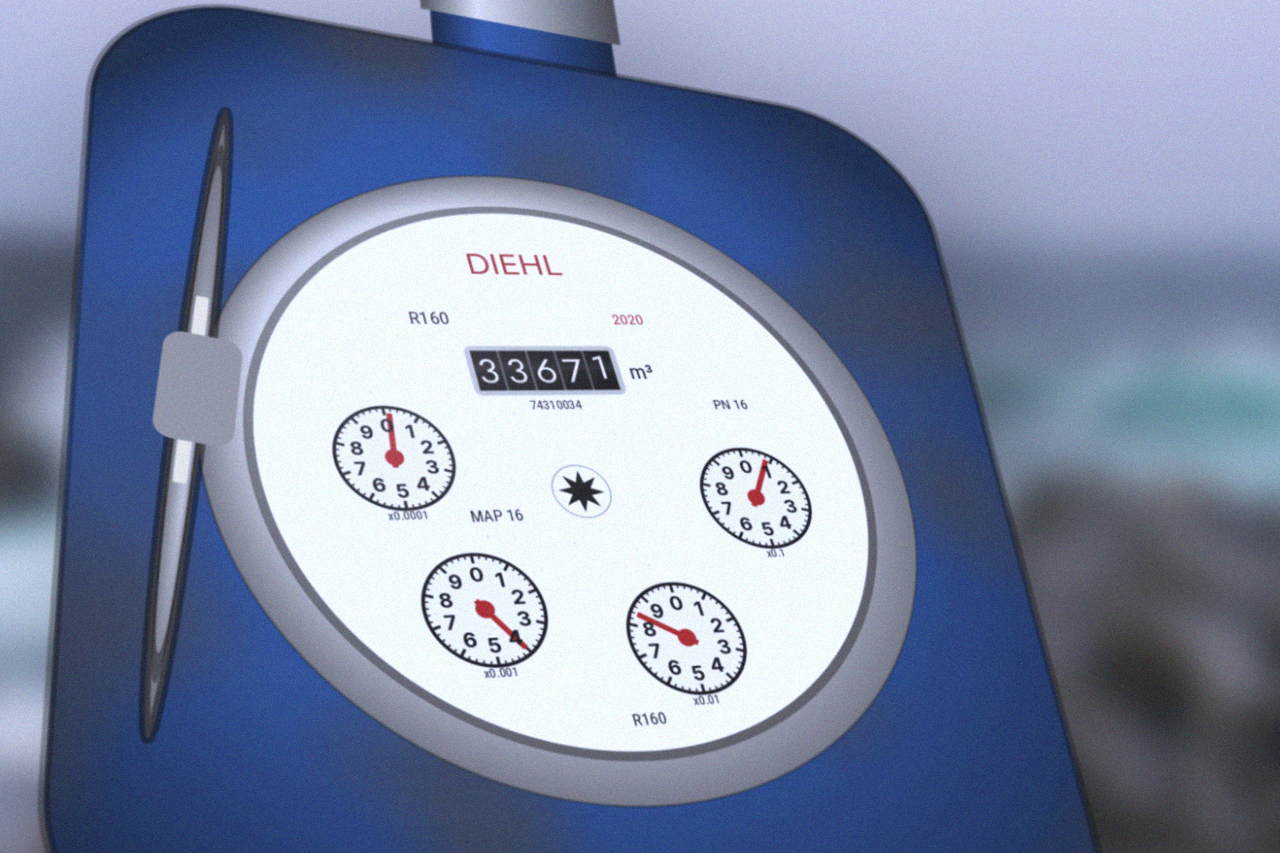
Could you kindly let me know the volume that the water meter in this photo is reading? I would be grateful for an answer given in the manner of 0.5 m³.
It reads 33671.0840 m³
